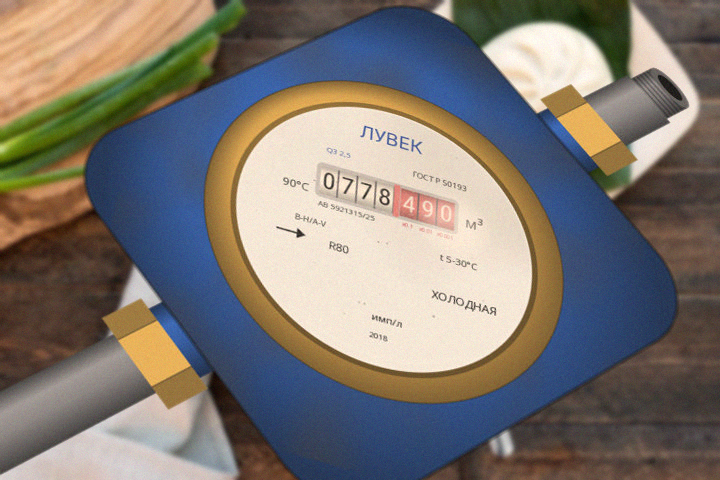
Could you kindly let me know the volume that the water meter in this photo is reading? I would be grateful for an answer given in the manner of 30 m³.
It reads 778.490 m³
